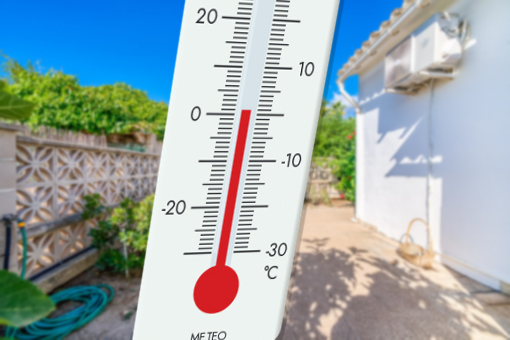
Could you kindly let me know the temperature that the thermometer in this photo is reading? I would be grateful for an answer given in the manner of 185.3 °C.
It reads 1 °C
